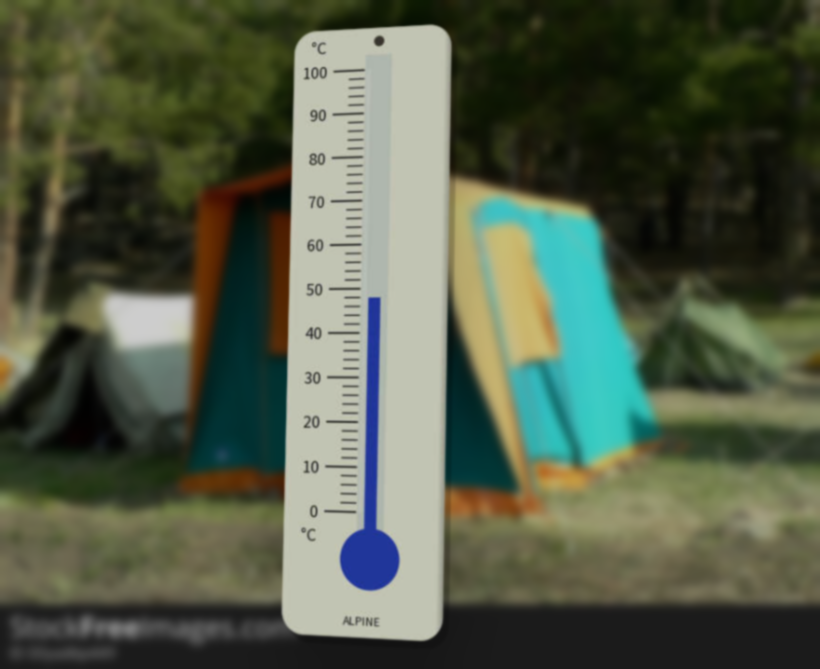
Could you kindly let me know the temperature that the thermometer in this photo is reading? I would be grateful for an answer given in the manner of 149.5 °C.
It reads 48 °C
